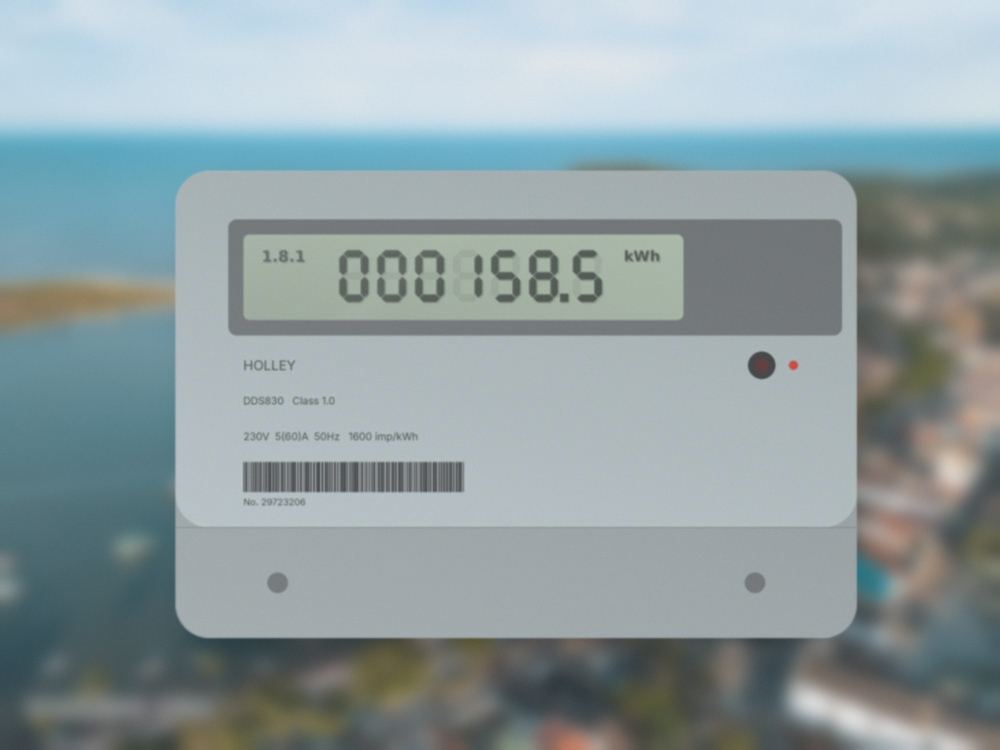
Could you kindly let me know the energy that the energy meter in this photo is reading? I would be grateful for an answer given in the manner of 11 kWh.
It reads 158.5 kWh
